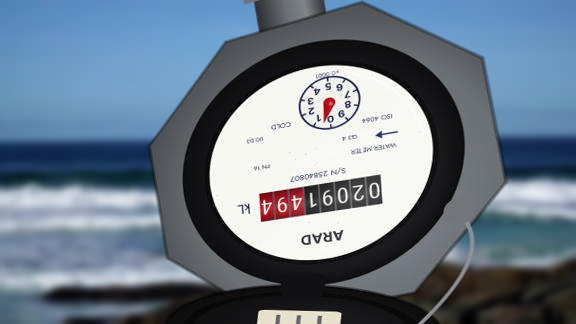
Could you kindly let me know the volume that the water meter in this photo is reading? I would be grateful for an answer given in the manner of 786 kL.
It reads 2091.4940 kL
